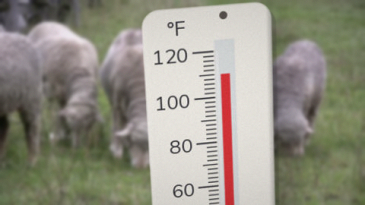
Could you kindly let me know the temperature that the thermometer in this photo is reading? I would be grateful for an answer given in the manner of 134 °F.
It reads 110 °F
